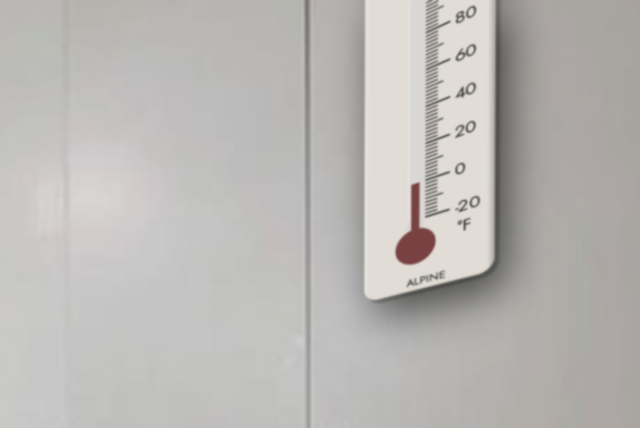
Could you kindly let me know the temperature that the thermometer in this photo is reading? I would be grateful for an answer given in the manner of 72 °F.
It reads 0 °F
